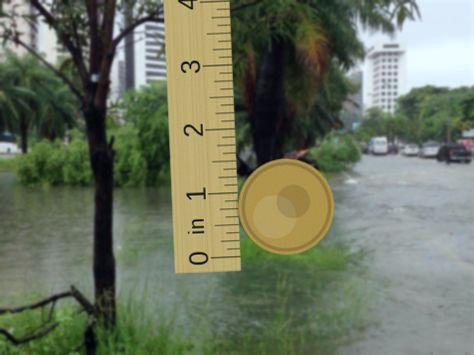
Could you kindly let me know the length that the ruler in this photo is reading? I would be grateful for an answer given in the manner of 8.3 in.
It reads 1.5 in
